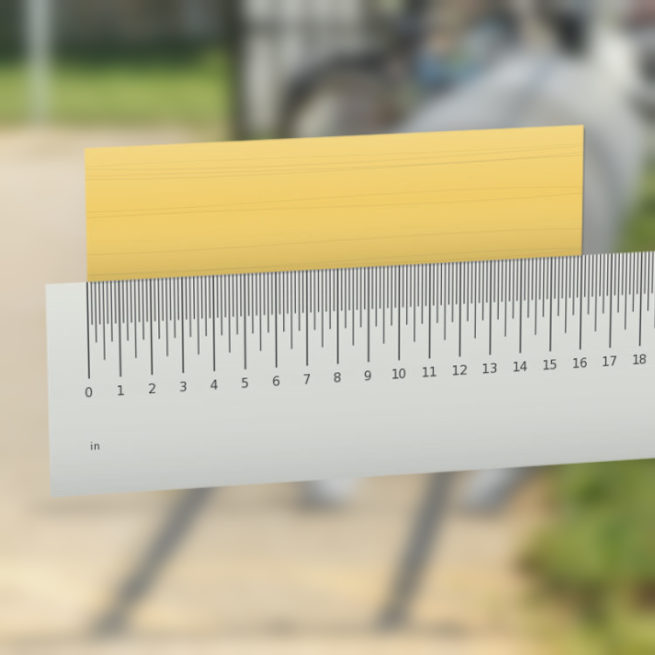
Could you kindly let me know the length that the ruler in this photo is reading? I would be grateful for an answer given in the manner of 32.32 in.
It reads 16 in
